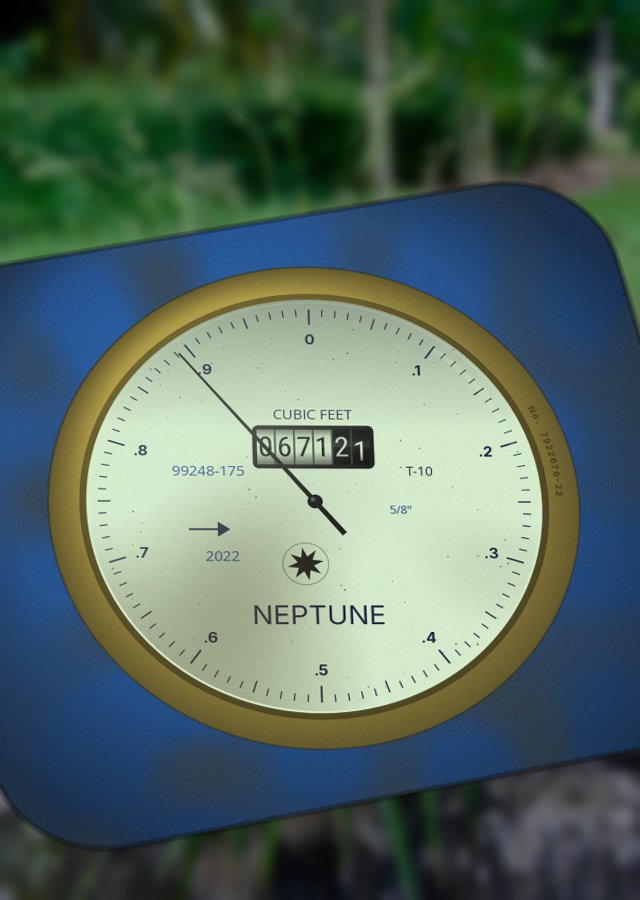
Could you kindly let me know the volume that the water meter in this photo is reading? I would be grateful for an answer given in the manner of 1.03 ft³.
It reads 67120.89 ft³
